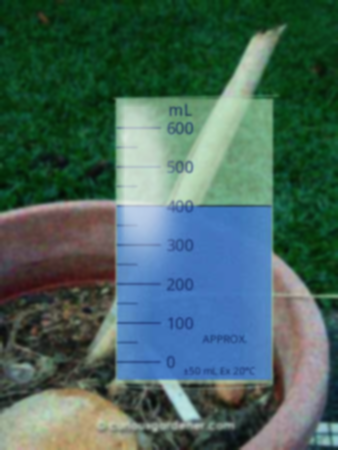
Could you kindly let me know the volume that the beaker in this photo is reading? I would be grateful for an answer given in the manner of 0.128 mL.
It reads 400 mL
